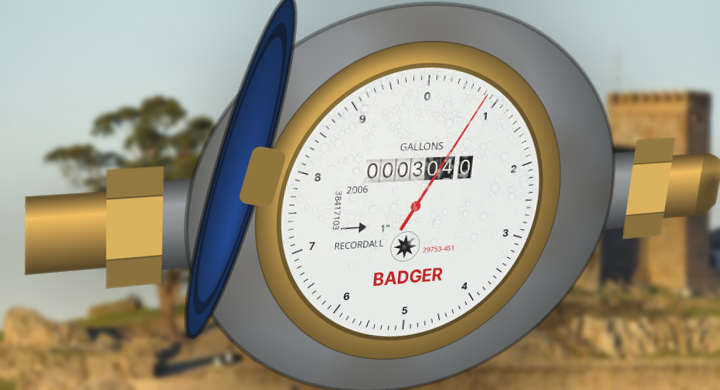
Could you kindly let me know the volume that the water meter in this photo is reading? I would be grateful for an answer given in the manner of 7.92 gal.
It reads 3040.8 gal
